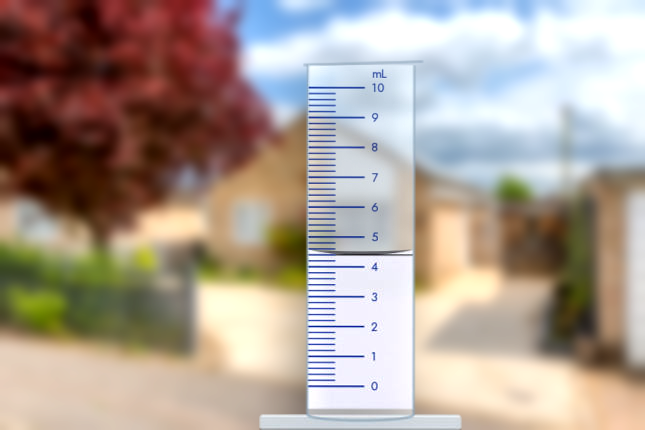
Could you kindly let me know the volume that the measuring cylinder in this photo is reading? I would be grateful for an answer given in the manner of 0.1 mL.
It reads 4.4 mL
